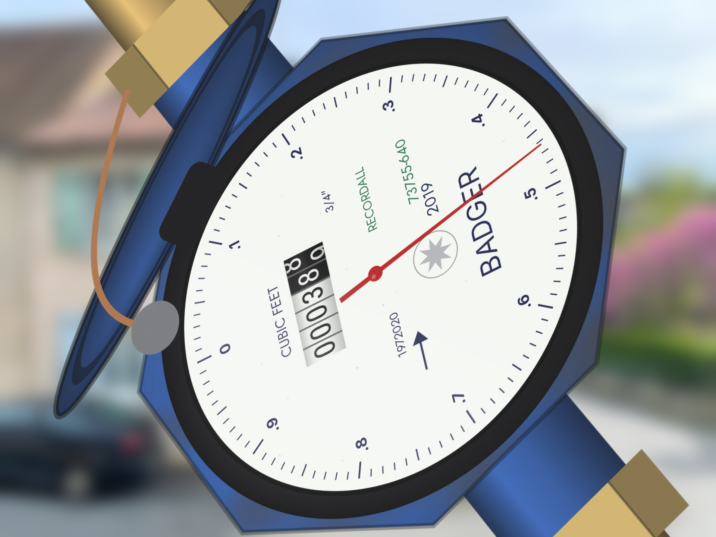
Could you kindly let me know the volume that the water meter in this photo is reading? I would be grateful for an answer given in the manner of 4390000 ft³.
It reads 388.46 ft³
